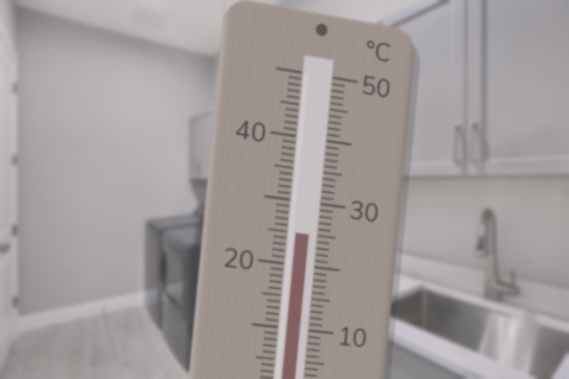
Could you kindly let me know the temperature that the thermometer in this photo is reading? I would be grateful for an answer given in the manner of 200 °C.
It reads 25 °C
